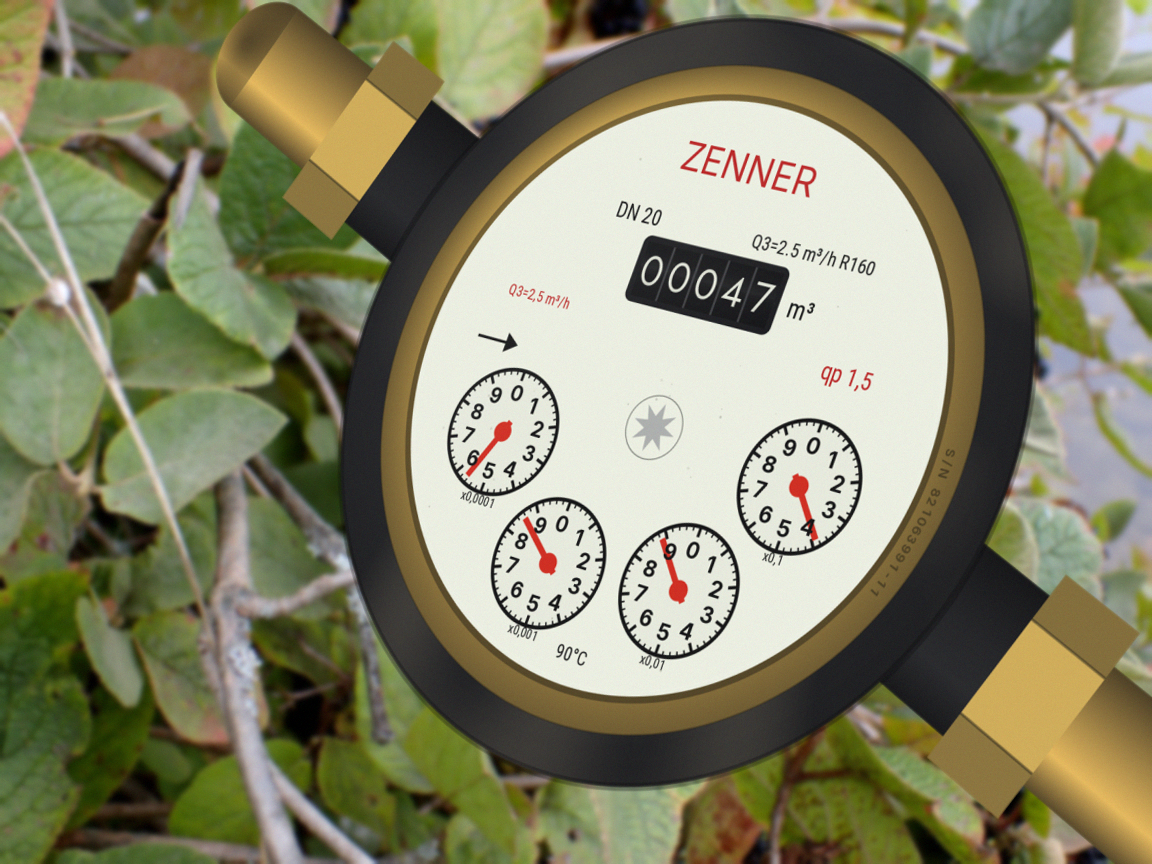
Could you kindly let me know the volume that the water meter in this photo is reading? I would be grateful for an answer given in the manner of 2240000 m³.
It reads 47.3885 m³
